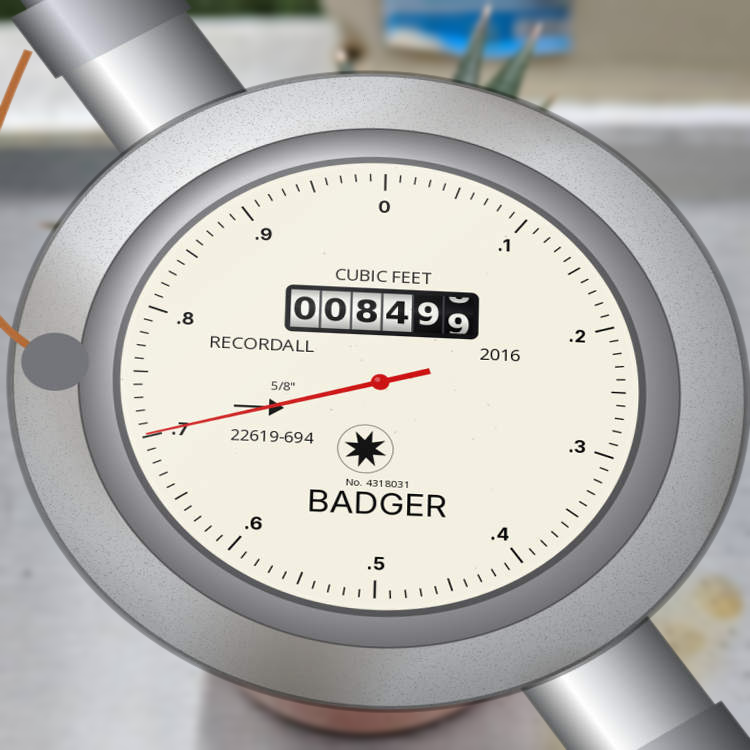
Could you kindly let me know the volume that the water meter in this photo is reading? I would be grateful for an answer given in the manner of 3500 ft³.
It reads 8498.70 ft³
